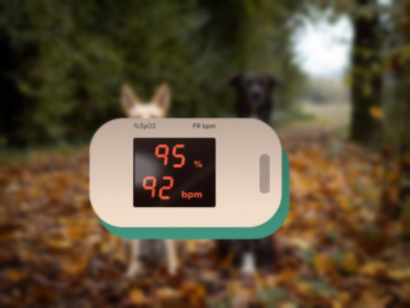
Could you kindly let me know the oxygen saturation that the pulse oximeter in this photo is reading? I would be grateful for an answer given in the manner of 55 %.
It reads 95 %
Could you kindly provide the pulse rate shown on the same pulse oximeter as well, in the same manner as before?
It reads 92 bpm
